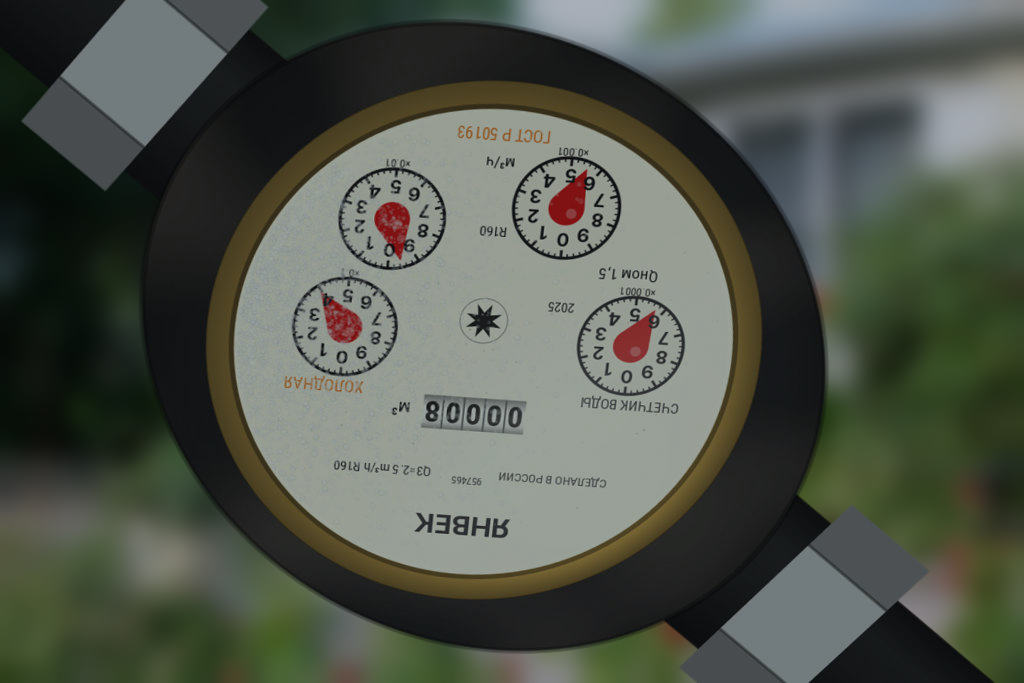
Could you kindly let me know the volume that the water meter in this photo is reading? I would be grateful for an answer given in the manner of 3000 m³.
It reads 8.3955 m³
